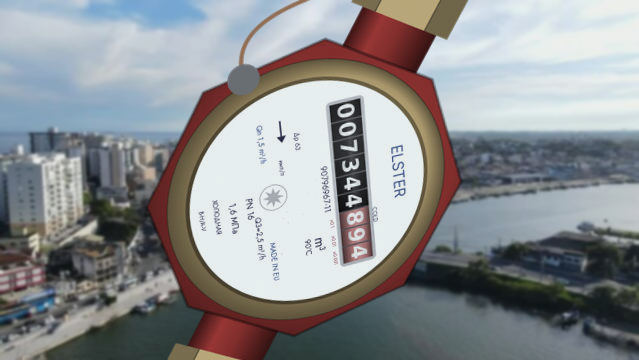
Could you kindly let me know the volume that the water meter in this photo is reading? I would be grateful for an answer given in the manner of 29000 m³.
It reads 7344.894 m³
